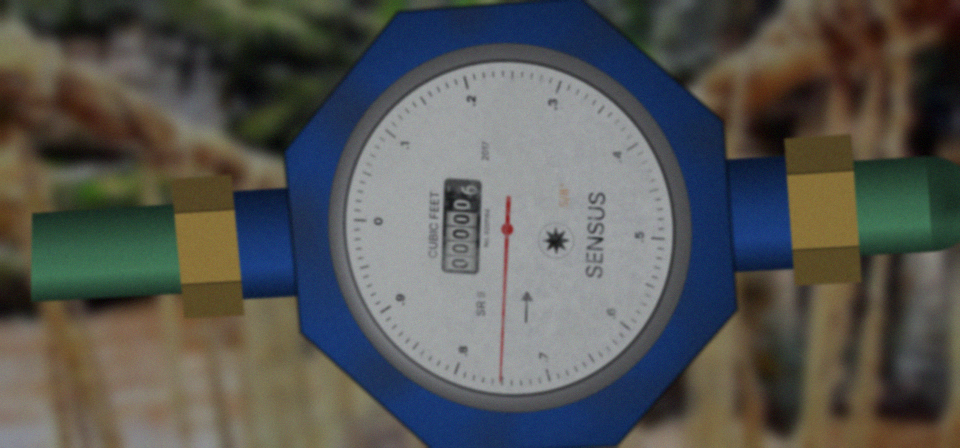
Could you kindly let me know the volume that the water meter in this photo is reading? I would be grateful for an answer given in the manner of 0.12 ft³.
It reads 5.75 ft³
